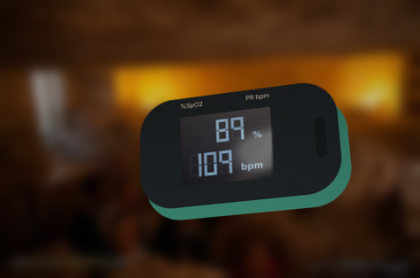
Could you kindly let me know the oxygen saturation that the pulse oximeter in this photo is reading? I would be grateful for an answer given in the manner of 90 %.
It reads 89 %
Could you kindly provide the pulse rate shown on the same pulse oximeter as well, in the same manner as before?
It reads 109 bpm
